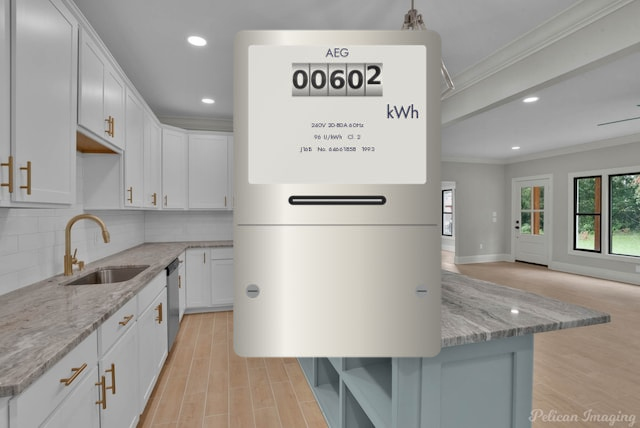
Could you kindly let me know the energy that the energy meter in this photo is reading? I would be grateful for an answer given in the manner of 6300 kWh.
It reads 602 kWh
